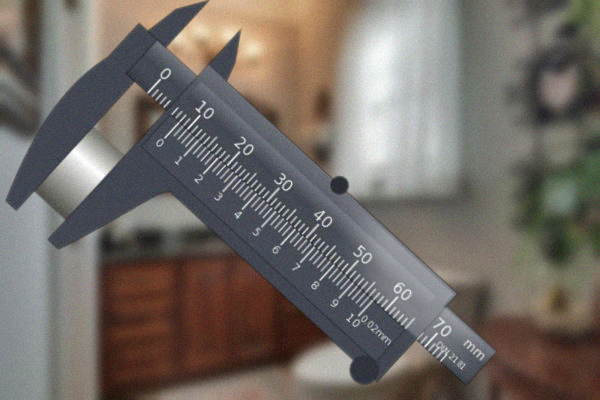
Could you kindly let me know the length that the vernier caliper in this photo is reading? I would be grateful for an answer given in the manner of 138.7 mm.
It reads 8.0 mm
